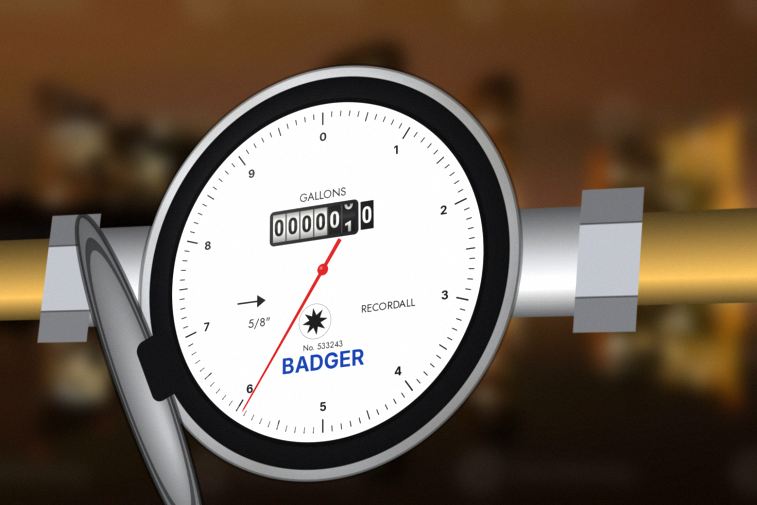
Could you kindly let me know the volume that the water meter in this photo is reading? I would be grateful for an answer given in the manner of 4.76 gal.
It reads 5.9 gal
